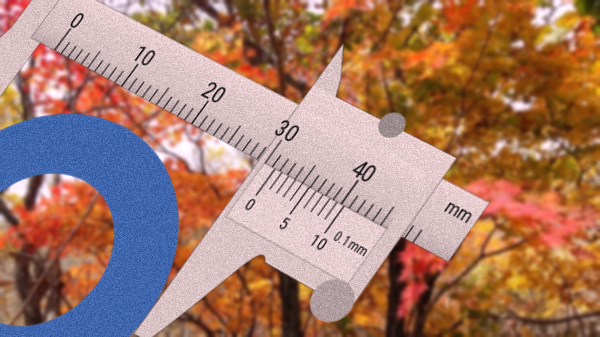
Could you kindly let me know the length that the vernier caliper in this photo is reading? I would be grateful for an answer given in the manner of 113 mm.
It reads 31.4 mm
